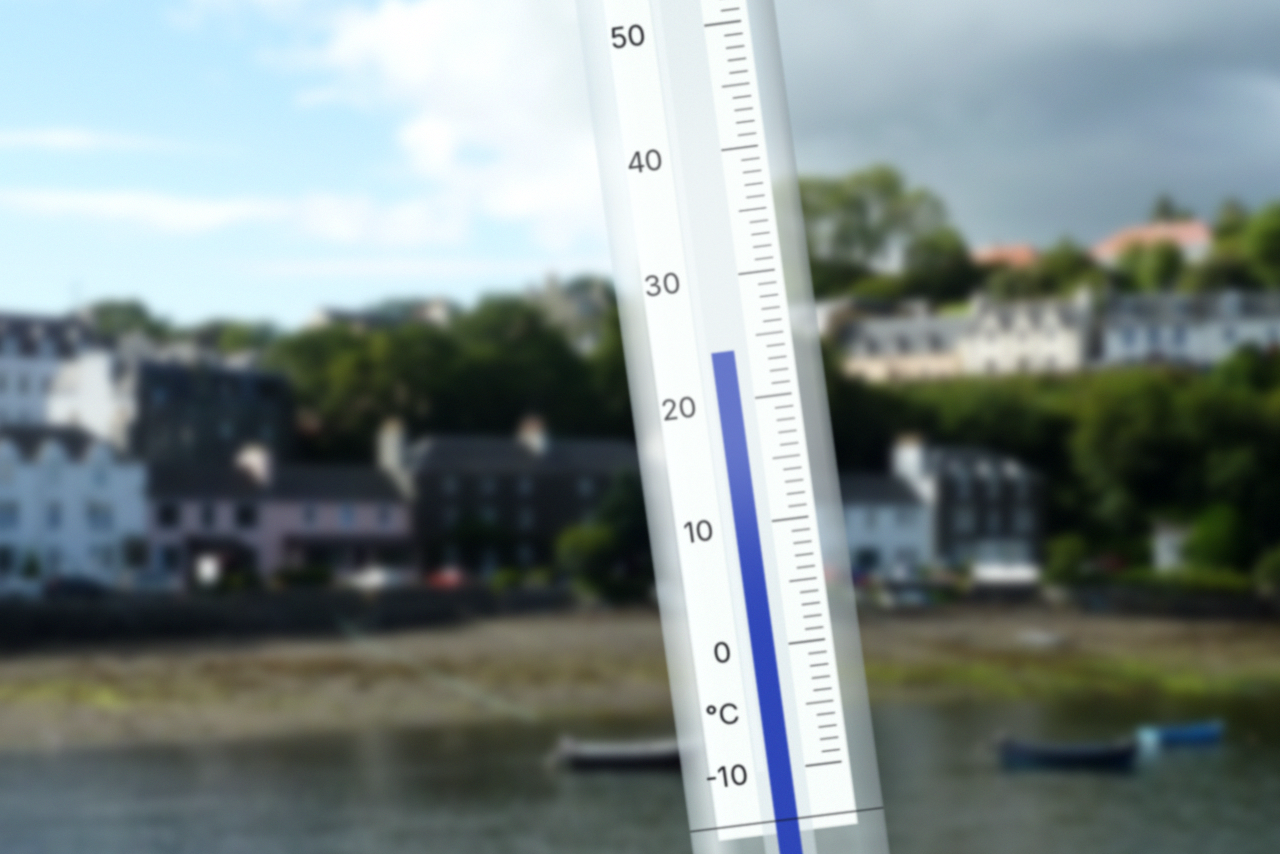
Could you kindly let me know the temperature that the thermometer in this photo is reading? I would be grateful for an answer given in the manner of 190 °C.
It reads 24 °C
